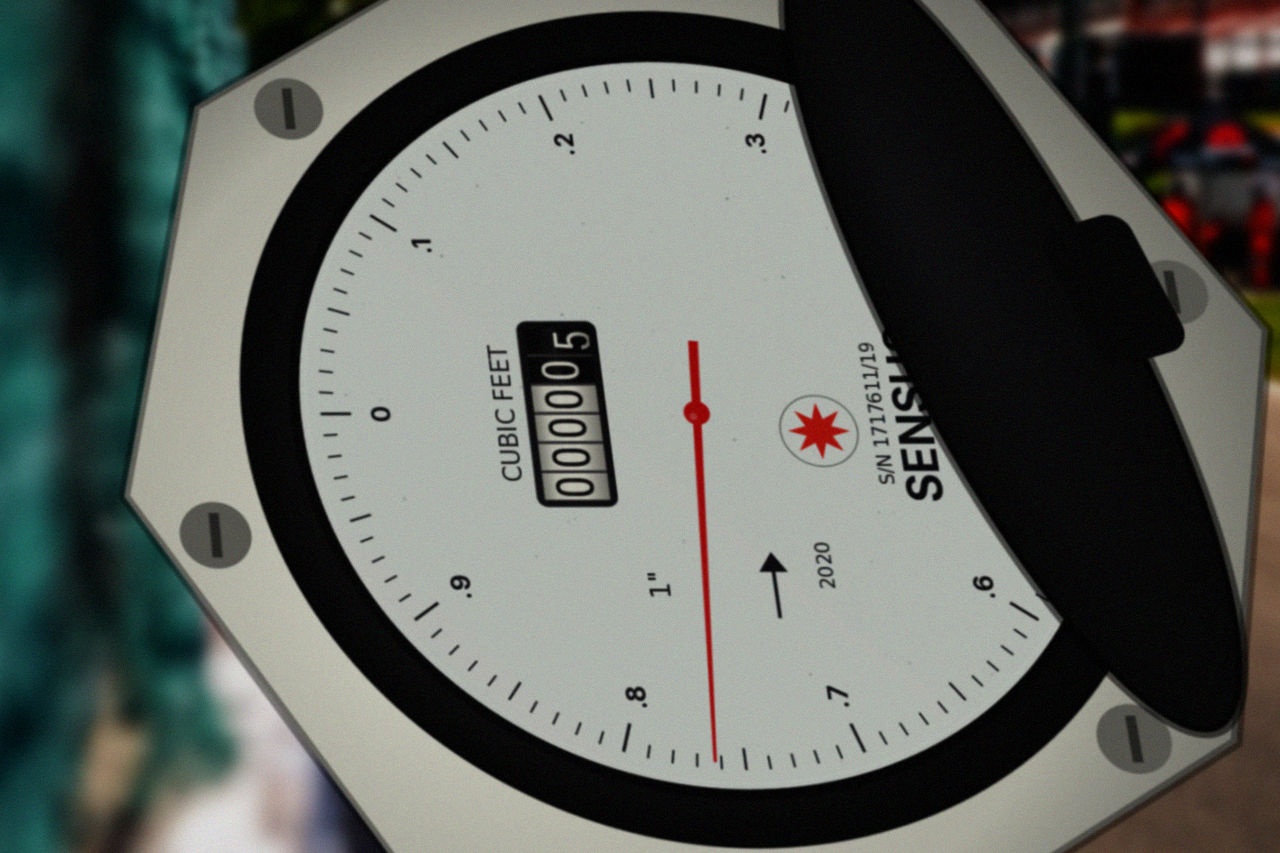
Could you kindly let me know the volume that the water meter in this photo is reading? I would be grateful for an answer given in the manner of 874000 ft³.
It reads 4.76 ft³
